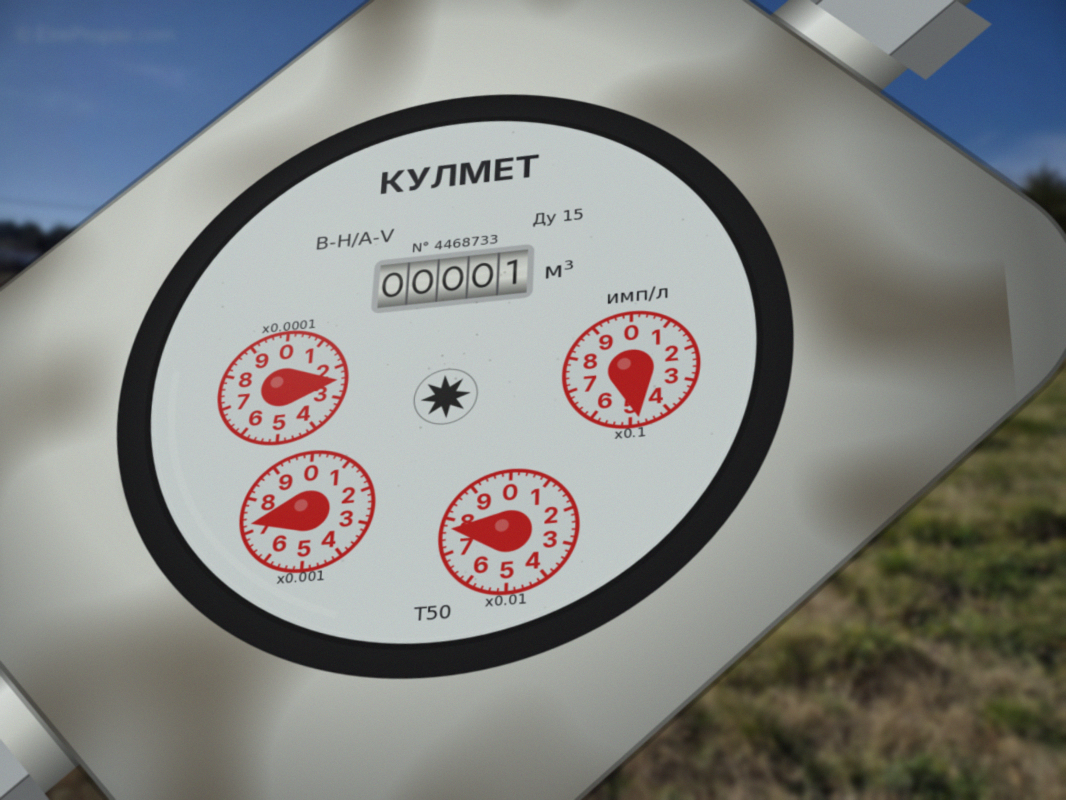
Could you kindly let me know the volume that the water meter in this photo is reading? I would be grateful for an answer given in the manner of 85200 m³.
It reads 1.4772 m³
